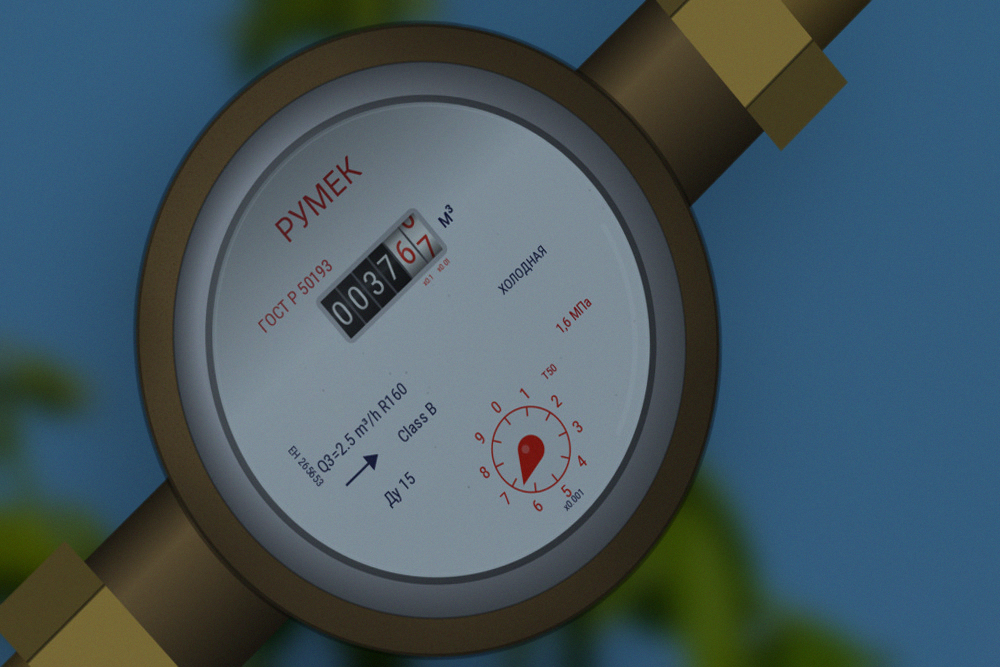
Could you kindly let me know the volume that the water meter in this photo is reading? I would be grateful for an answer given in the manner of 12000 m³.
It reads 37.666 m³
